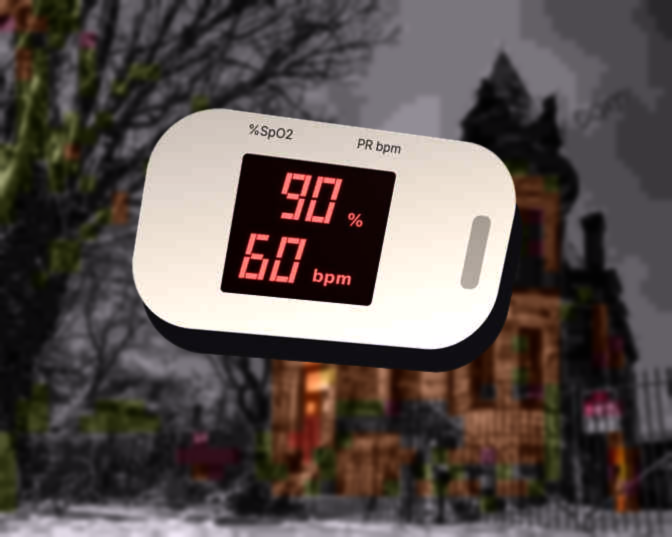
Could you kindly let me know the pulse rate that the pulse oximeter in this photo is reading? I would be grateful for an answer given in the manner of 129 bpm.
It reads 60 bpm
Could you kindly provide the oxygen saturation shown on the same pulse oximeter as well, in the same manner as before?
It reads 90 %
